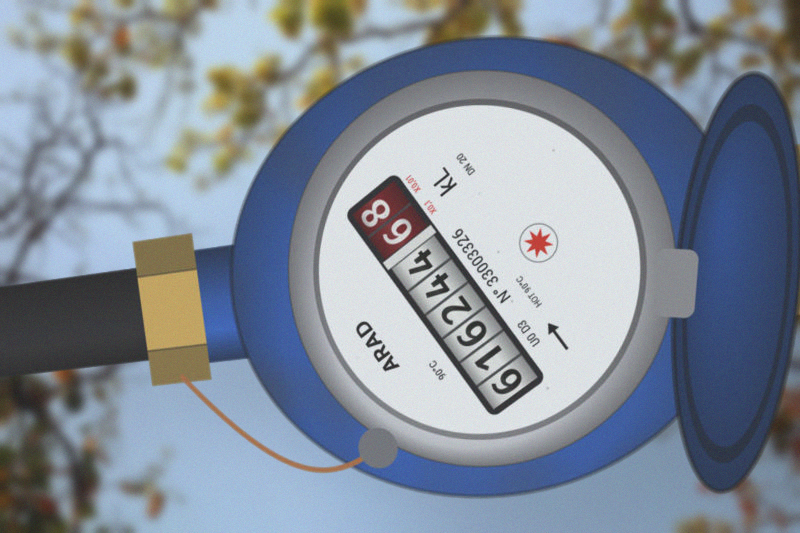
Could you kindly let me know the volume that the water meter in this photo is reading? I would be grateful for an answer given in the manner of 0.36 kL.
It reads 616244.68 kL
